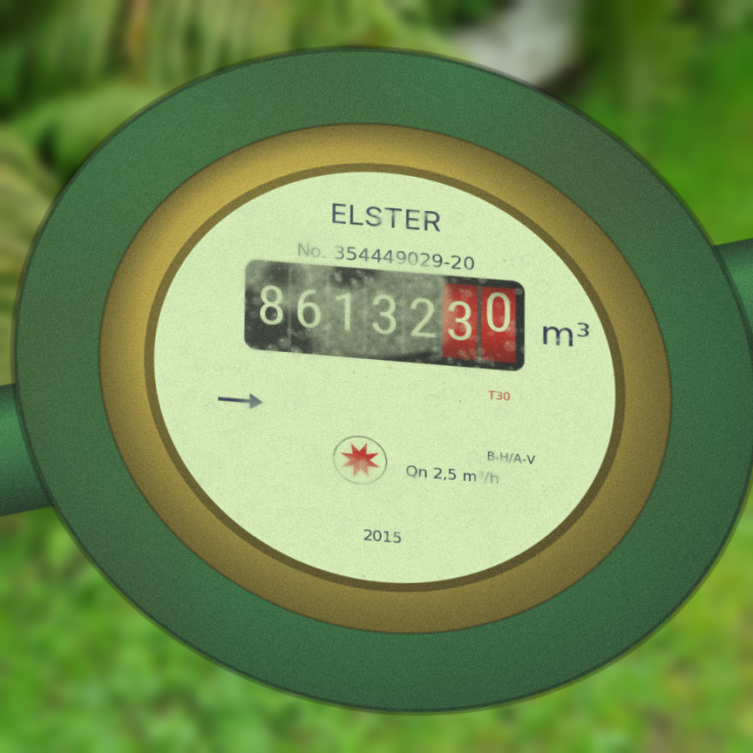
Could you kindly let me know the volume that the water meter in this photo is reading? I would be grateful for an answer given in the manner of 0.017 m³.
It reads 86132.30 m³
